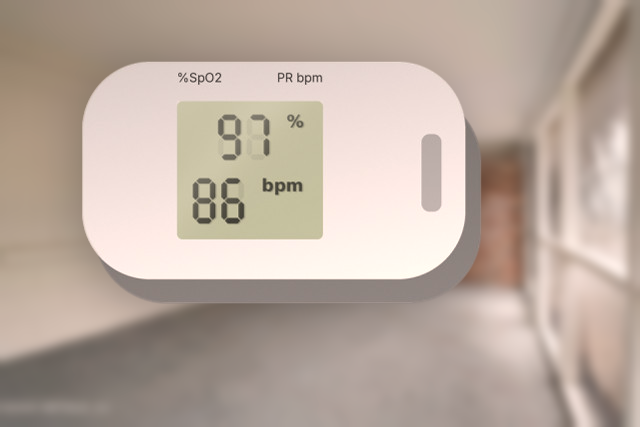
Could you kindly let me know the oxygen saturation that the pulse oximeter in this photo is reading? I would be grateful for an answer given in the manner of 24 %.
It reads 97 %
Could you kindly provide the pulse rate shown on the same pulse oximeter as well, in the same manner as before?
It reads 86 bpm
